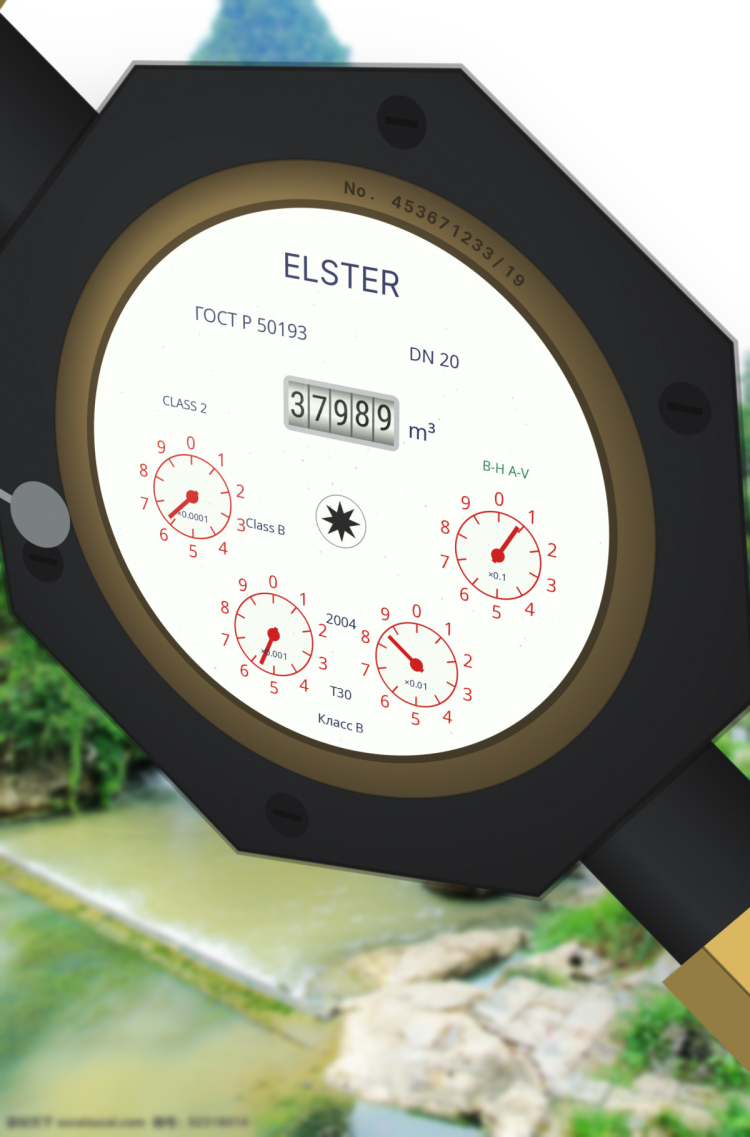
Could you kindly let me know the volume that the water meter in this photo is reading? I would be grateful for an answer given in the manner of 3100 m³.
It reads 37989.0856 m³
